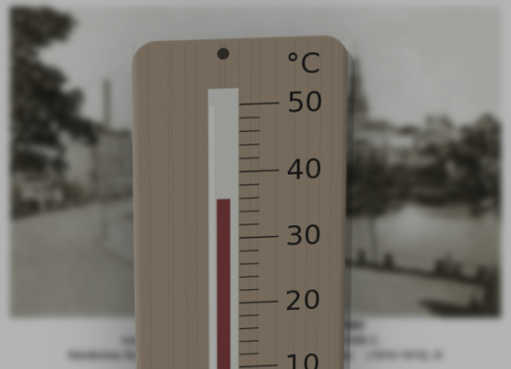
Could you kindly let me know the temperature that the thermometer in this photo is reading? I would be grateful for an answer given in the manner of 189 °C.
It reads 36 °C
